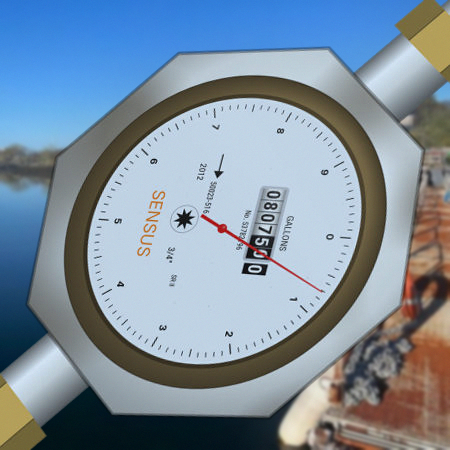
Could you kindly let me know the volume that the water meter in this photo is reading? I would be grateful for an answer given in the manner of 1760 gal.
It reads 807500.7 gal
